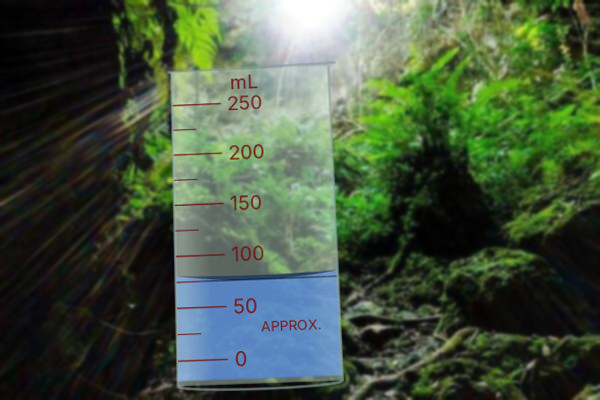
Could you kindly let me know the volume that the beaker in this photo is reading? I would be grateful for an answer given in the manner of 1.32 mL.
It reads 75 mL
